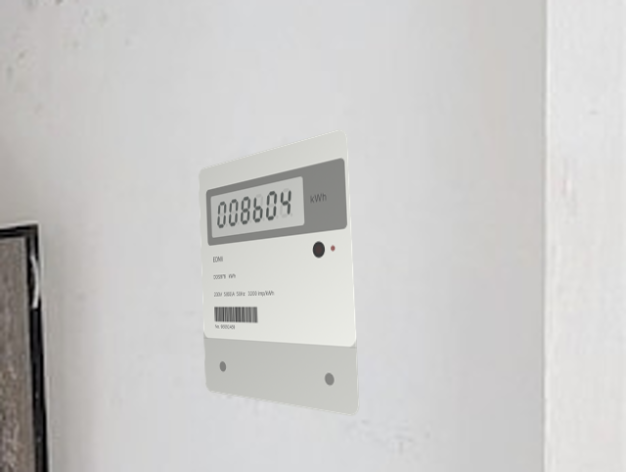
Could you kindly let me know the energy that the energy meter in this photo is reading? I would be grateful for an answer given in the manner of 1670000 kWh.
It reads 8604 kWh
